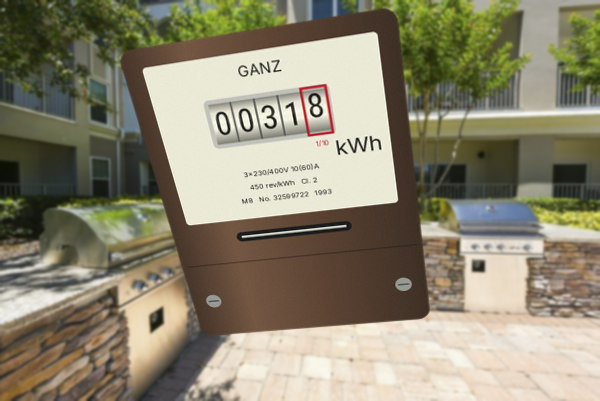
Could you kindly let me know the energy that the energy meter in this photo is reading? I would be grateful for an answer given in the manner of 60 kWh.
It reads 31.8 kWh
